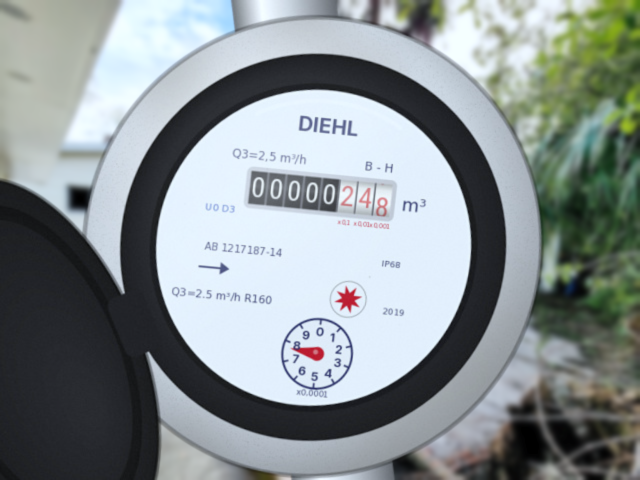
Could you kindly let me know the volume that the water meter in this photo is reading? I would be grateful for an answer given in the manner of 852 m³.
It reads 0.2477 m³
